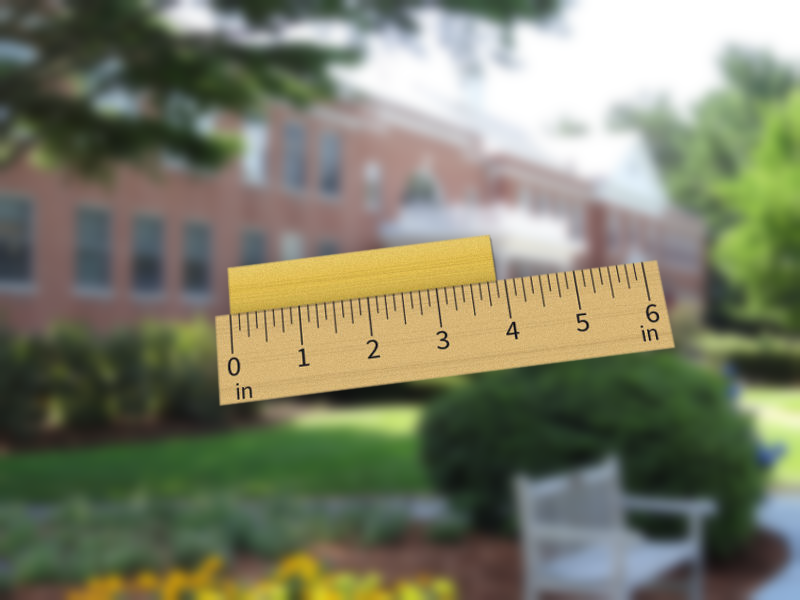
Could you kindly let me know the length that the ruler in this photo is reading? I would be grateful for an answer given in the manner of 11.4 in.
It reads 3.875 in
